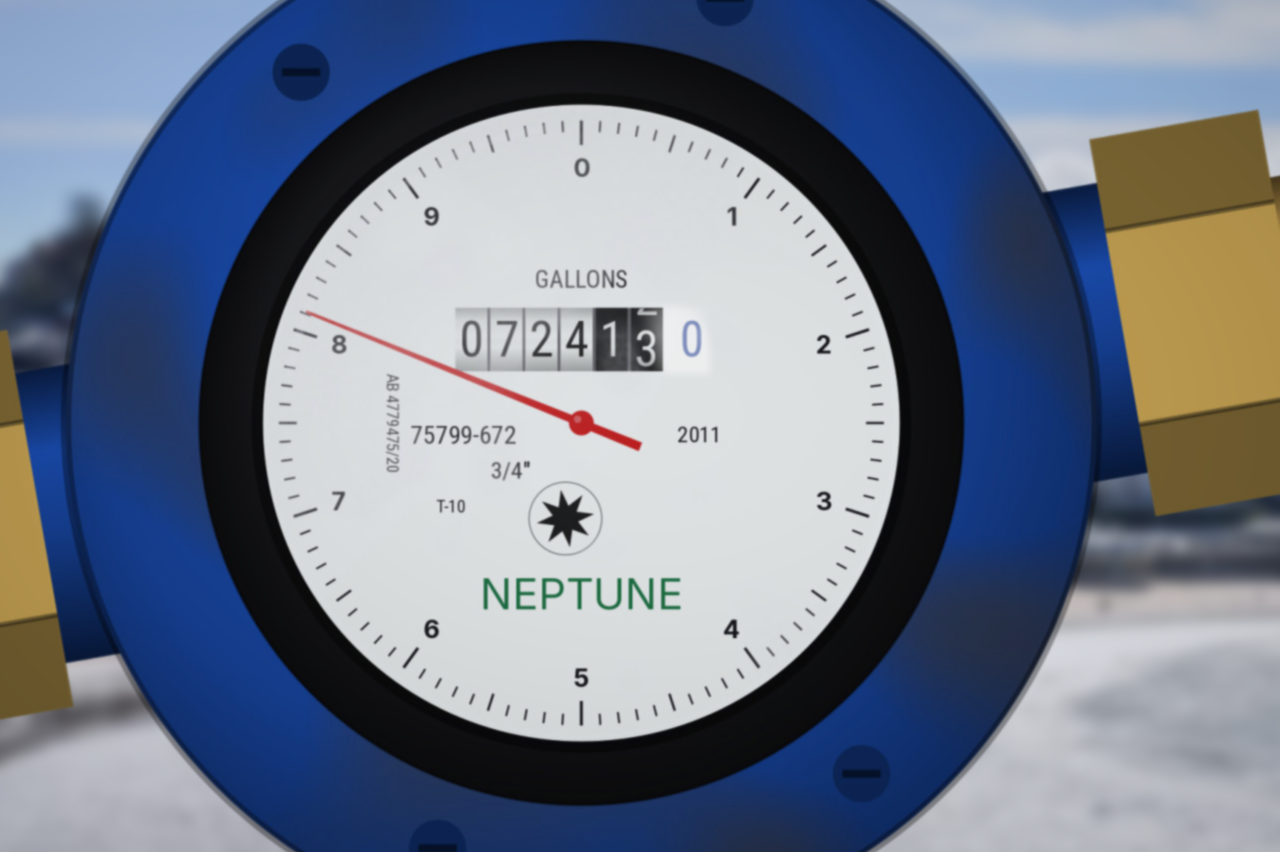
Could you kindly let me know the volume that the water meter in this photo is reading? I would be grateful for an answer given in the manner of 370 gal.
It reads 724128.1 gal
